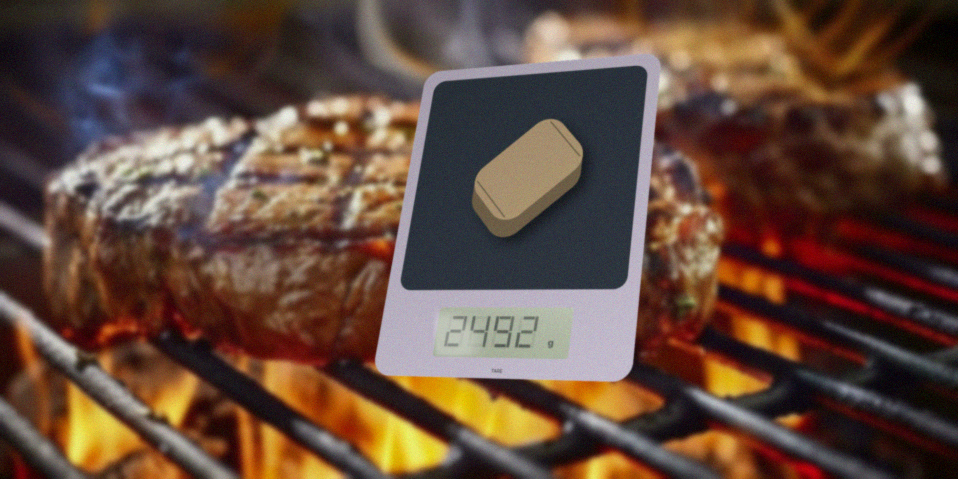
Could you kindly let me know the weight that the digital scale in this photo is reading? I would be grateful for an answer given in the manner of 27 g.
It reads 2492 g
